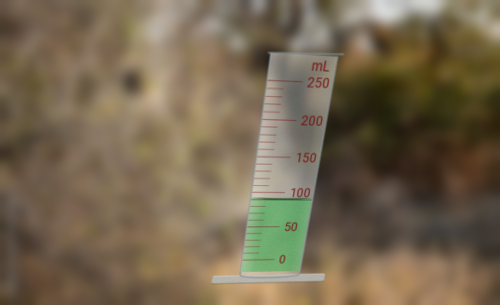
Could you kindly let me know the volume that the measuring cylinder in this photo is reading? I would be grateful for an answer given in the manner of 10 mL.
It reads 90 mL
